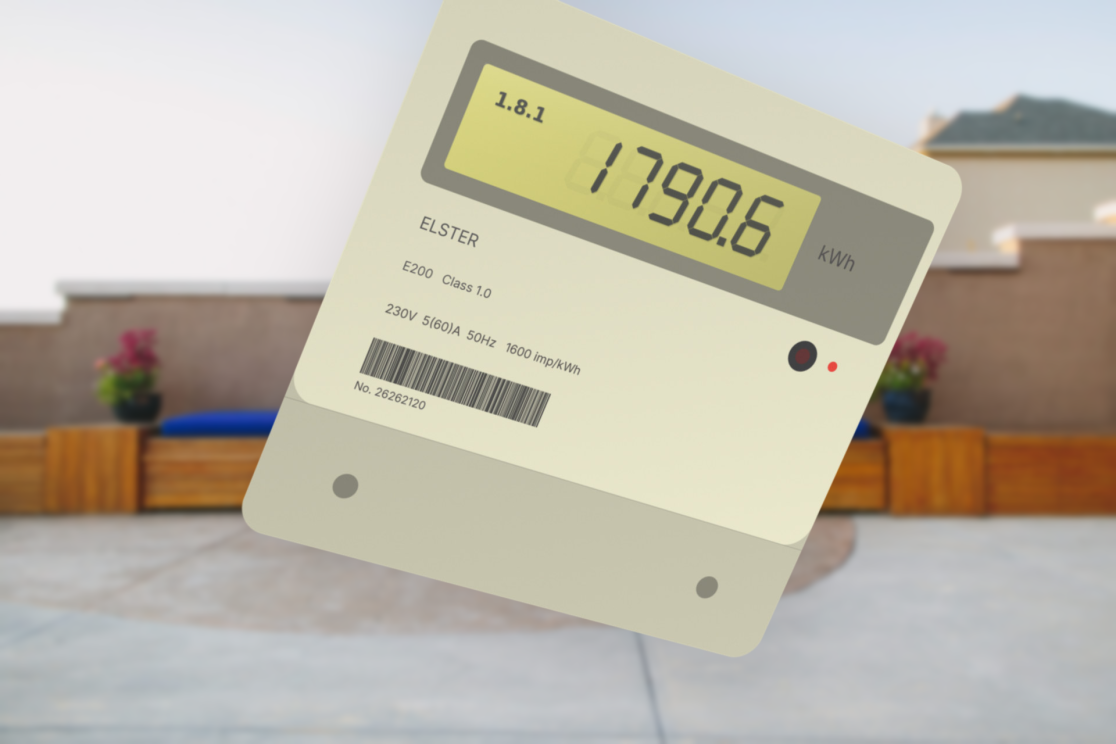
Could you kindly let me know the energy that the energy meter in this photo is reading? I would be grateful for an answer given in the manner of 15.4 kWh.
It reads 1790.6 kWh
